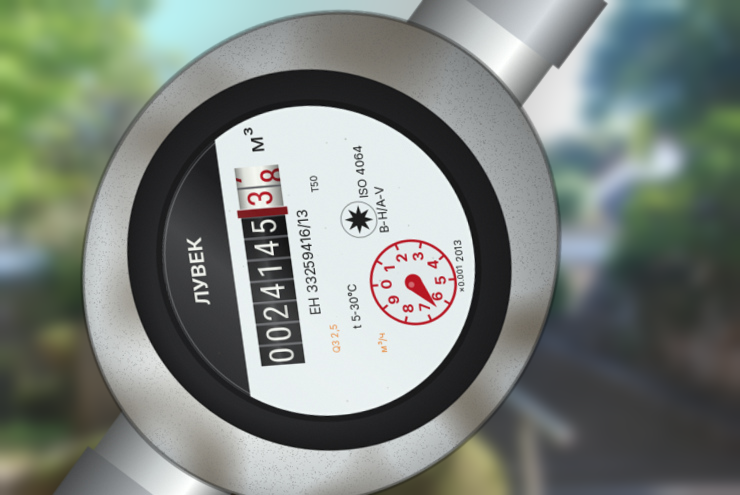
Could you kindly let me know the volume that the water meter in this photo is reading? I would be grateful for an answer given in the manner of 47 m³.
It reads 24145.376 m³
